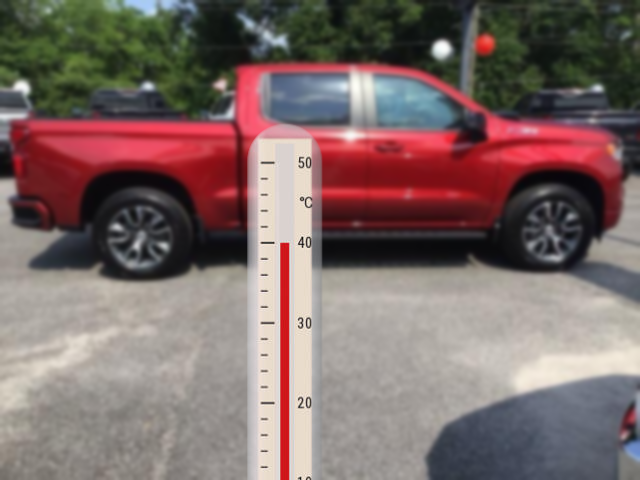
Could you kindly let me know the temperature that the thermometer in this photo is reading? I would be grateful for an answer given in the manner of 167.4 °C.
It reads 40 °C
